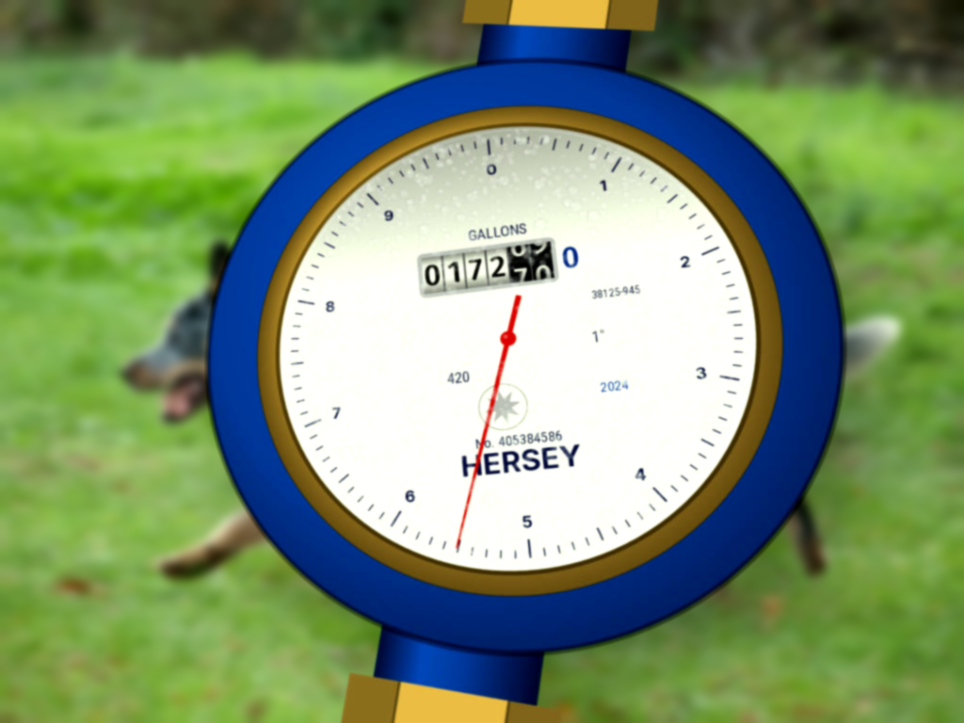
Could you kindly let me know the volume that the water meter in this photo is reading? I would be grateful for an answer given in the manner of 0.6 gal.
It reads 172695.5 gal
